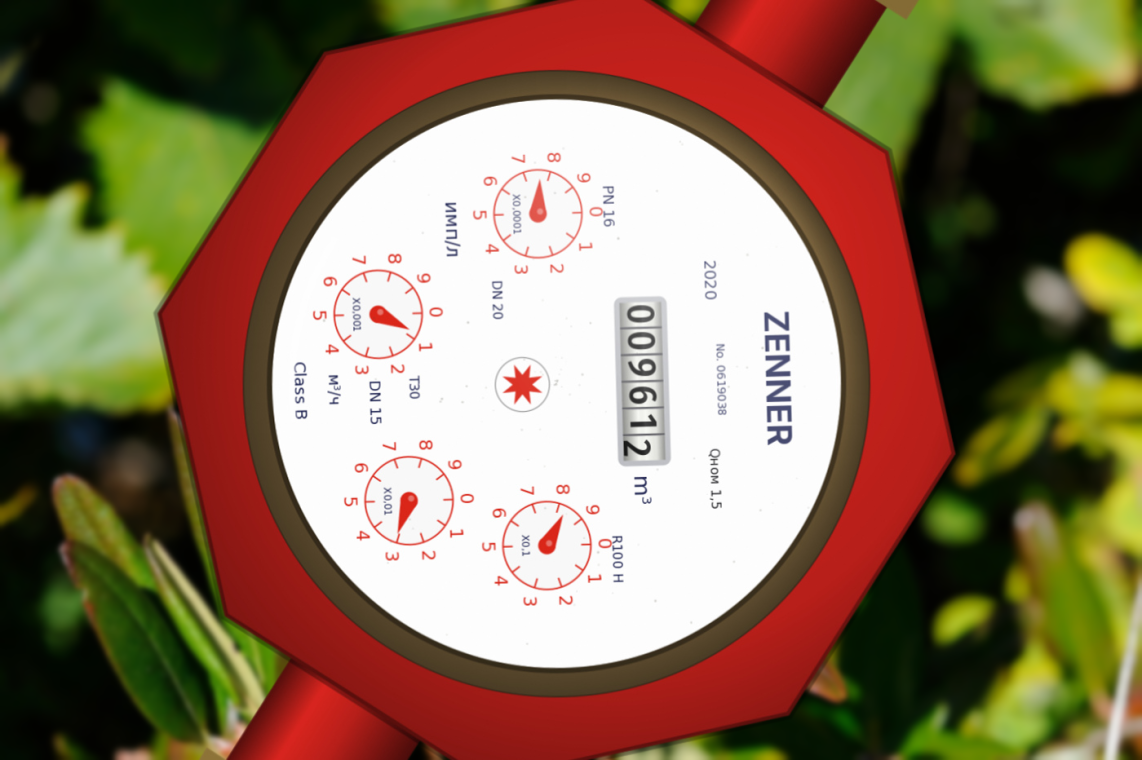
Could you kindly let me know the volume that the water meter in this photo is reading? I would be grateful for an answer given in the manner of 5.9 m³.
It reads 9611.8307 m³
